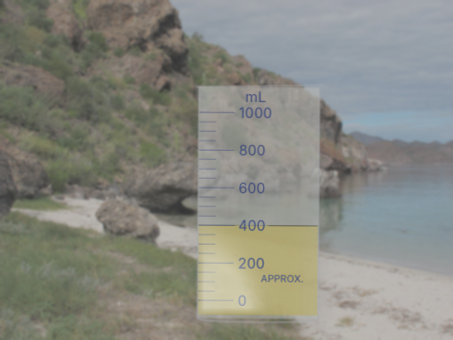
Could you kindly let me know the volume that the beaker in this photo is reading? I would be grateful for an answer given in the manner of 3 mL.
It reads 400 mL
